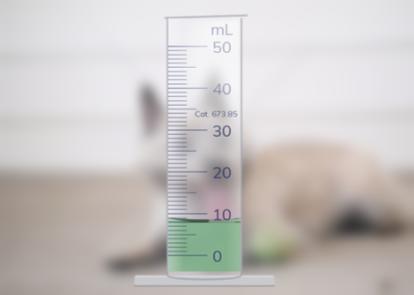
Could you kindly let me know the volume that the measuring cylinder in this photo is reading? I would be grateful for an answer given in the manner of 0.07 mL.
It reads 8 mL
